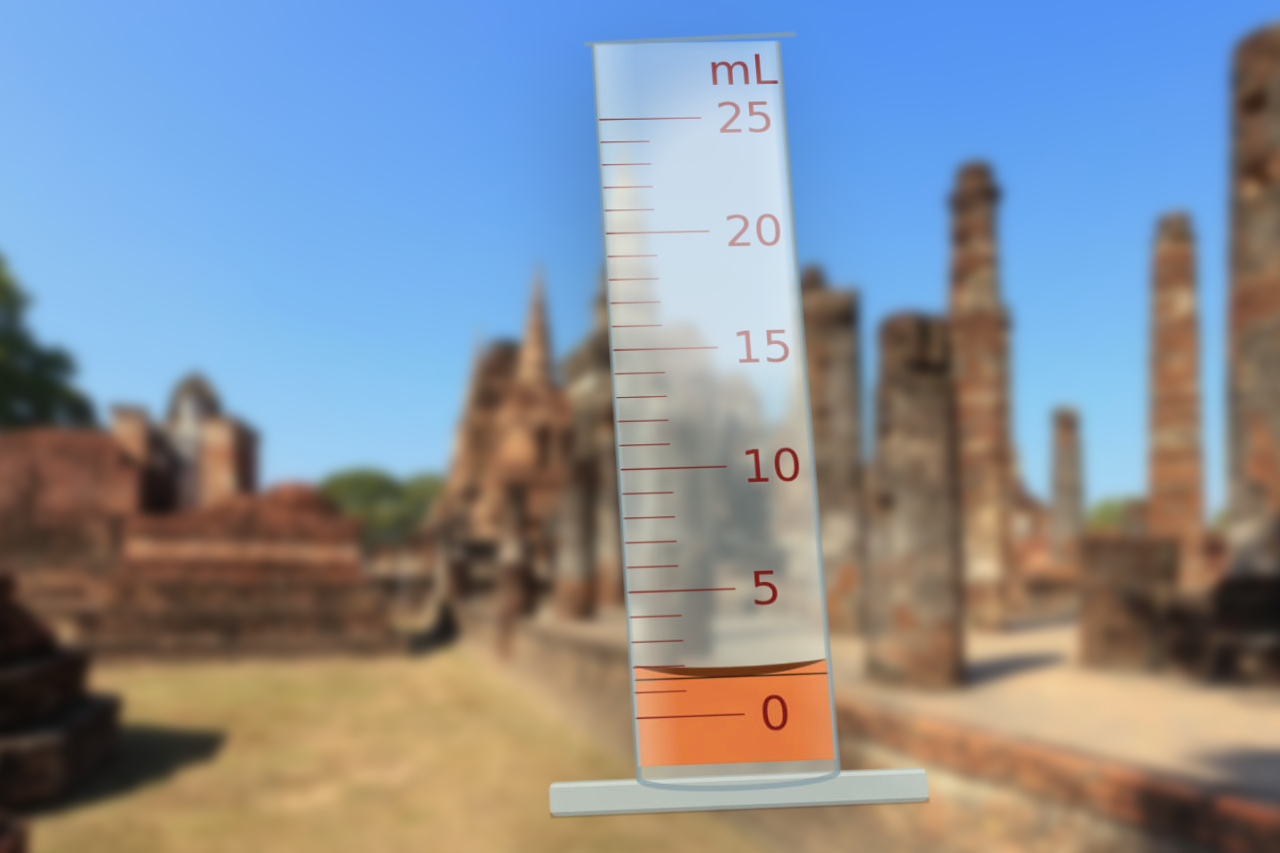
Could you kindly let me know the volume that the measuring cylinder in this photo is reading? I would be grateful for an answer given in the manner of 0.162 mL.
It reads 1.5 mL
